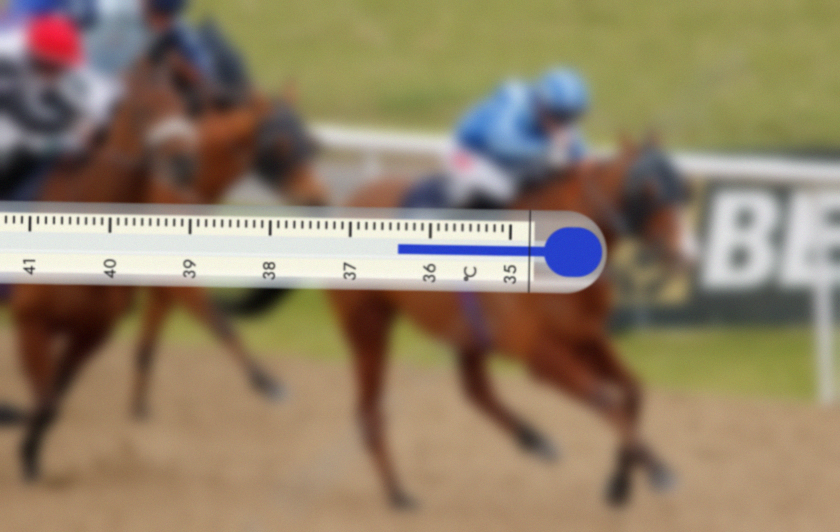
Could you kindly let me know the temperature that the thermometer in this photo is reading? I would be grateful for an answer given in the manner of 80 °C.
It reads 36.4 °C
